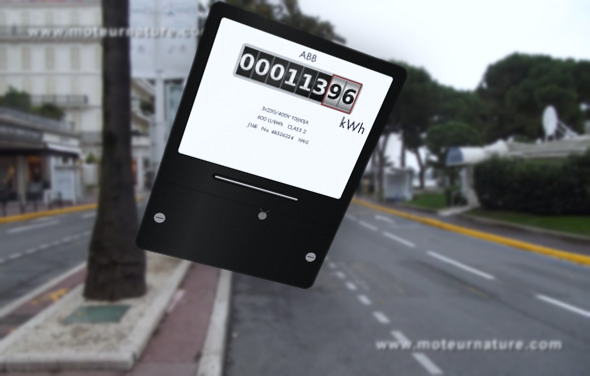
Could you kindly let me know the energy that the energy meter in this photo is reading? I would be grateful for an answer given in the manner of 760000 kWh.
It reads 113.96 kWh
